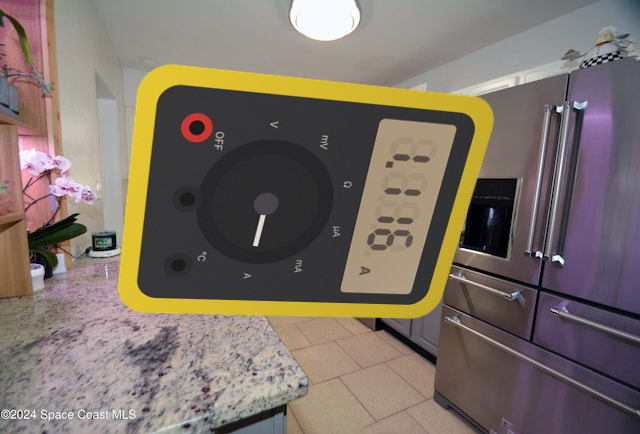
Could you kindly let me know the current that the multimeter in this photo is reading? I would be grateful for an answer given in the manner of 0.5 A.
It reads 1.116 A
